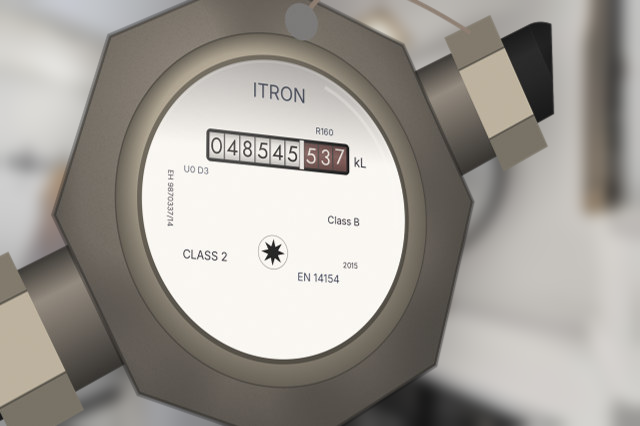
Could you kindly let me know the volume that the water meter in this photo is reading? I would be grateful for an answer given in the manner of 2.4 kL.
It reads 48545.537 kL
